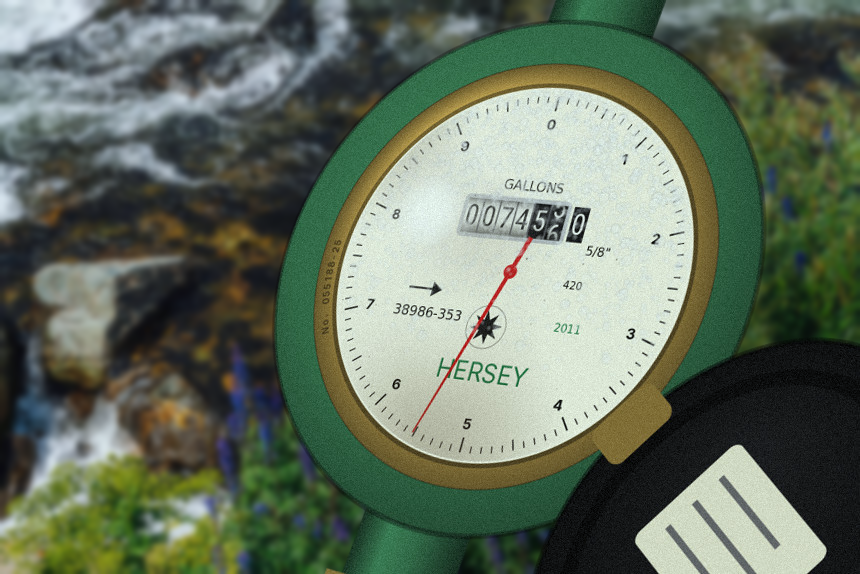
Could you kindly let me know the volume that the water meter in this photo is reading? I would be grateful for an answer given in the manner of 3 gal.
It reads 74555.5 gal
